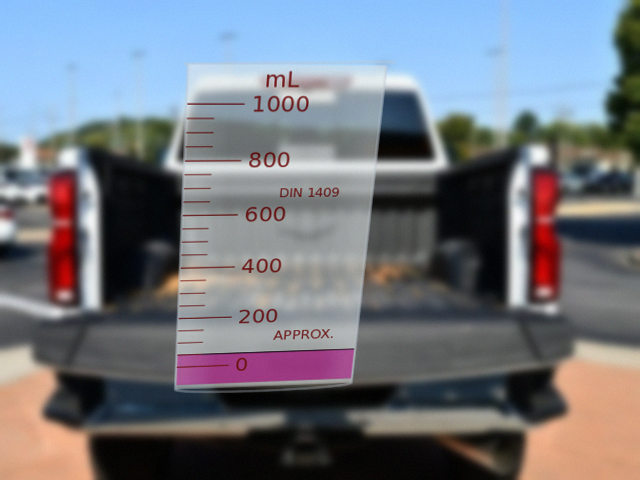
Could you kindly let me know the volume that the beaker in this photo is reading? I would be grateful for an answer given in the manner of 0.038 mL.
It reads 50 mL
